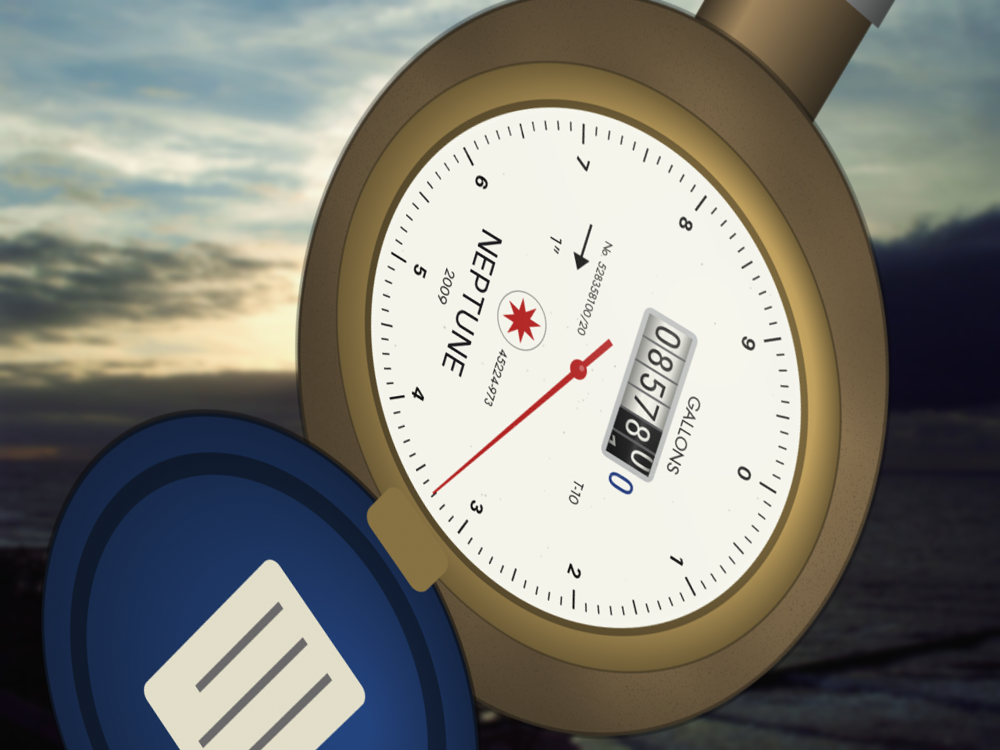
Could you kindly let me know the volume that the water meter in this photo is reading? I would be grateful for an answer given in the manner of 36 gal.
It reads 857803.3 gal
